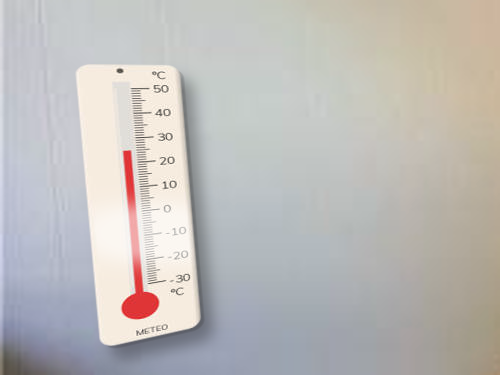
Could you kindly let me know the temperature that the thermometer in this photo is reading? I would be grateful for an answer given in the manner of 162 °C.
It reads 25 °C
